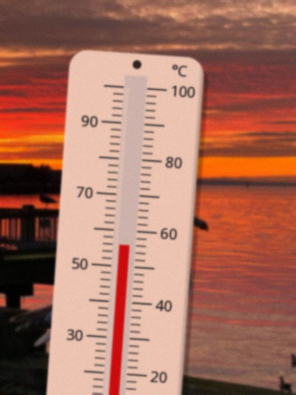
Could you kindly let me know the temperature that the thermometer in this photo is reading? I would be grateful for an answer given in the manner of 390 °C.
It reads 56 °C
